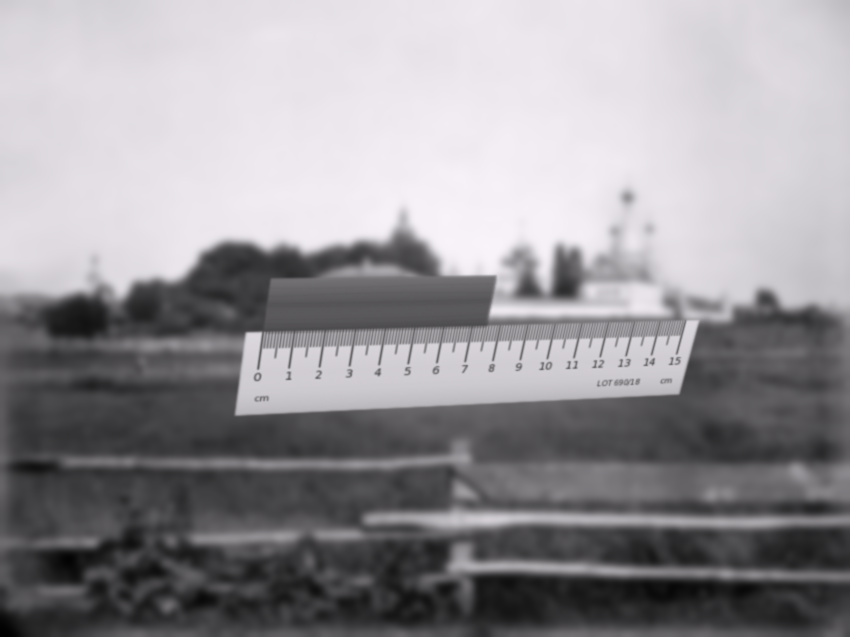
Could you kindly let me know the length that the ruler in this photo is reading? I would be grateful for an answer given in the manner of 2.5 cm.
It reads 7.5 cm
